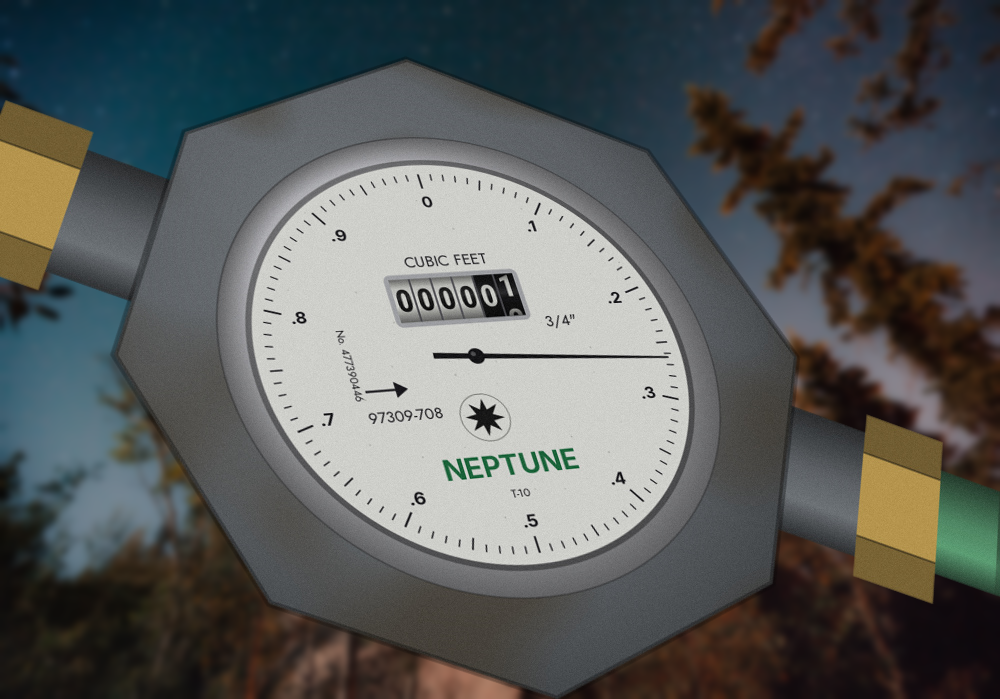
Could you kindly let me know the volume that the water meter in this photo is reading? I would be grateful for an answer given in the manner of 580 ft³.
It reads 1.26 ft³
